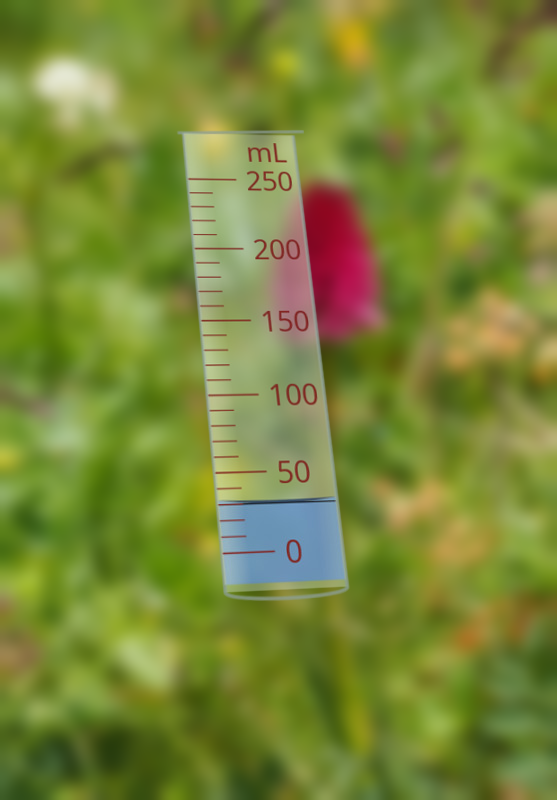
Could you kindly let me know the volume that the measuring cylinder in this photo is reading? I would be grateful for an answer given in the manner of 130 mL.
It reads 30 mL
